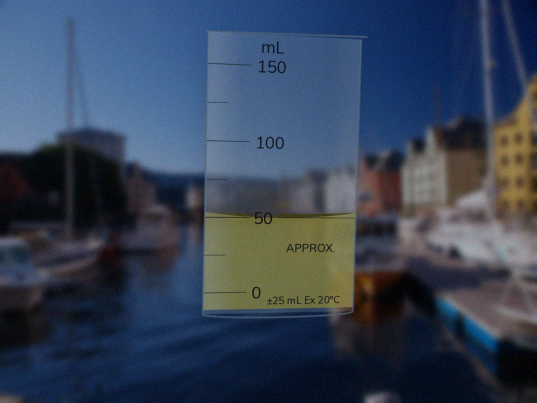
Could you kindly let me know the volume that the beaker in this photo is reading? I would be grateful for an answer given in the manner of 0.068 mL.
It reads 50 mL
